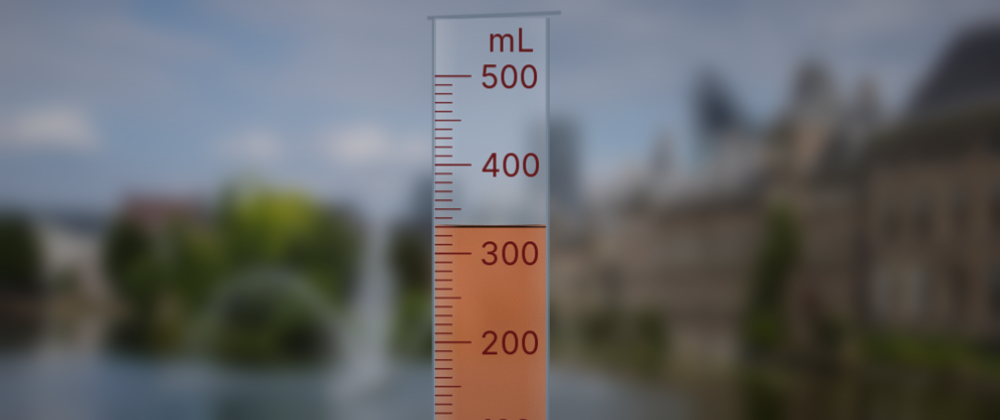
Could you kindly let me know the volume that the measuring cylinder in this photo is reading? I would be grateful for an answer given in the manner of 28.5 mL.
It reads 330 mL
